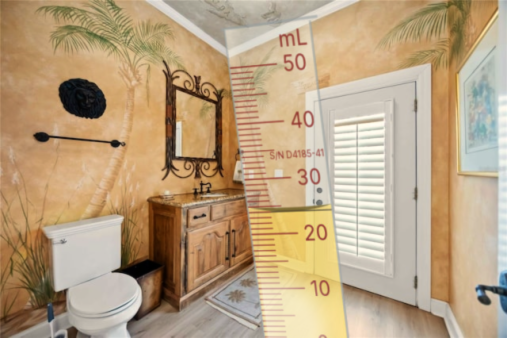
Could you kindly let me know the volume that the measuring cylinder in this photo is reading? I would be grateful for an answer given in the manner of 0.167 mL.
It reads 24 mL
